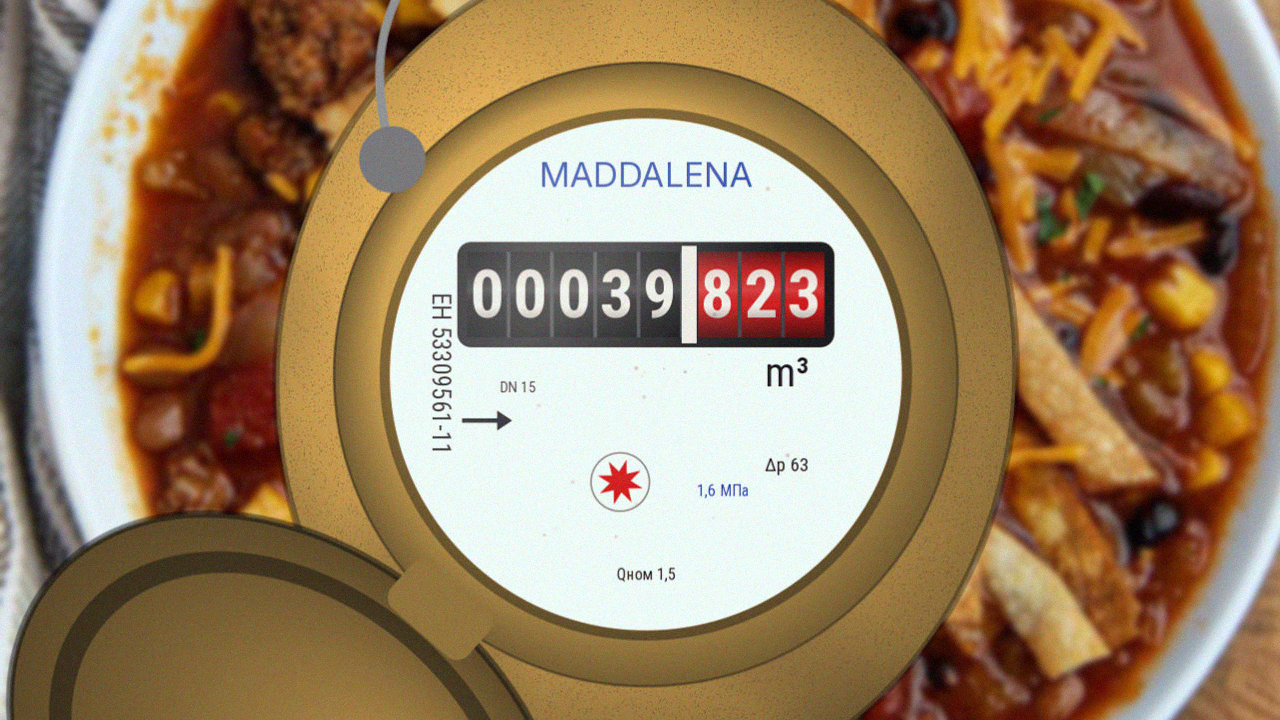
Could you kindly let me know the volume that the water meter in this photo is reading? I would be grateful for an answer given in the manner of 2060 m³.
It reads 39.823 m³
